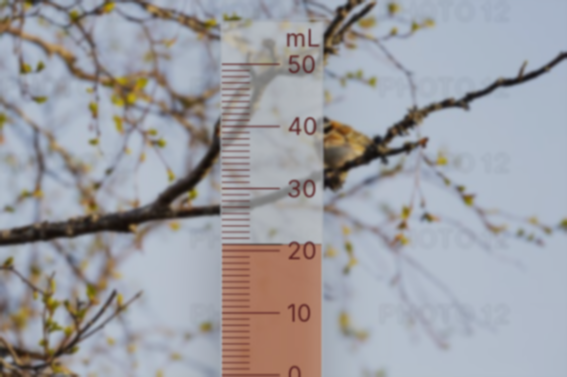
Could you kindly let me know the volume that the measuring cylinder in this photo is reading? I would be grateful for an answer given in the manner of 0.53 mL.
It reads 21 mL
